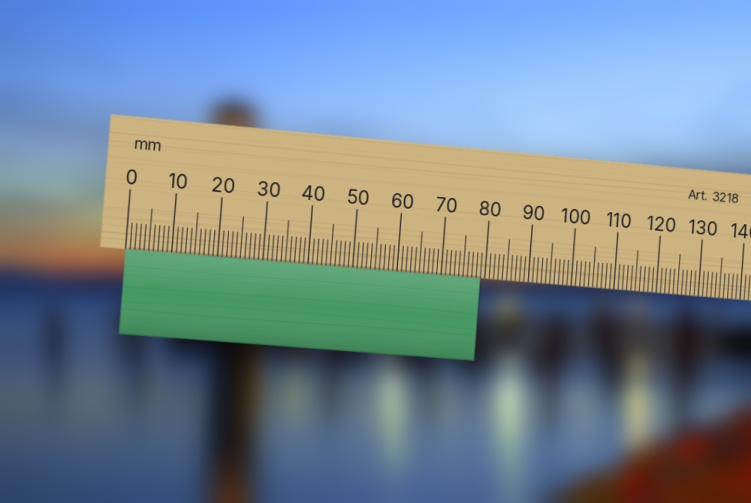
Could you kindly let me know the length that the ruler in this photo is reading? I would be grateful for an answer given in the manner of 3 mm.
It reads 79 mm
